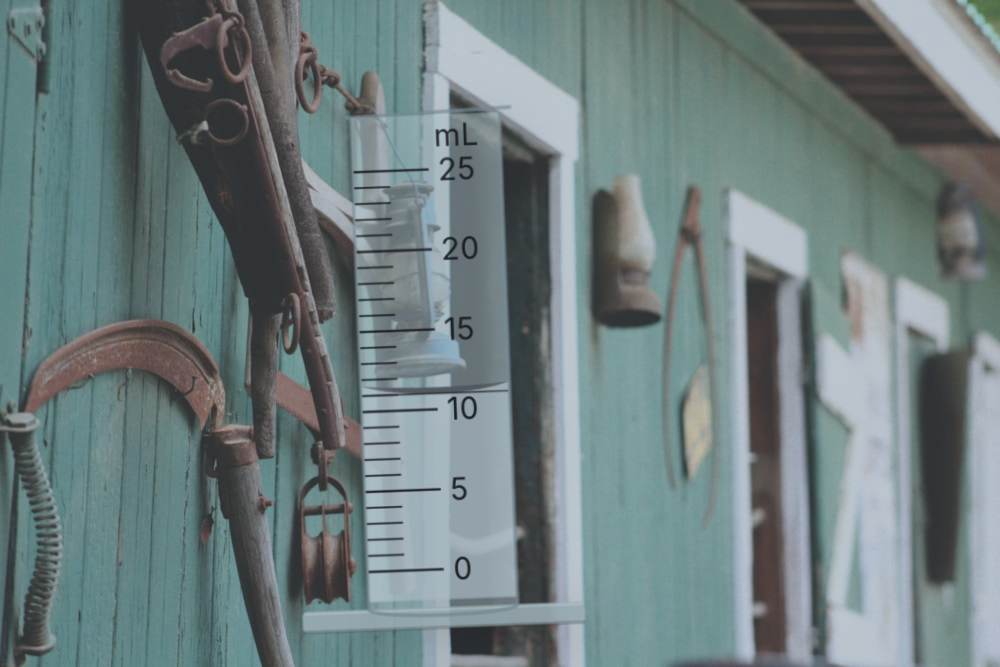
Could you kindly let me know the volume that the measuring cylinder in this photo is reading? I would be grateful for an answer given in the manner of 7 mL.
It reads 11 mL
